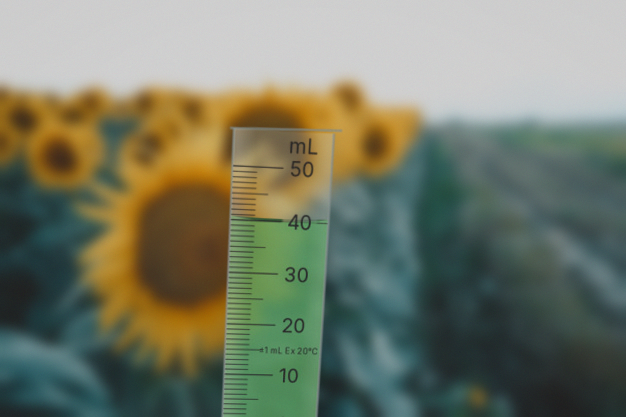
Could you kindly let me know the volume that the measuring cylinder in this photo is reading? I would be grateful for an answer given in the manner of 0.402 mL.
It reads 40 mL
